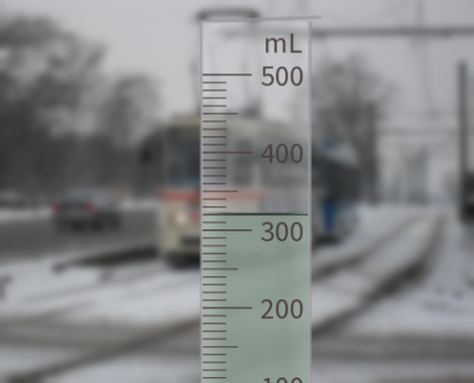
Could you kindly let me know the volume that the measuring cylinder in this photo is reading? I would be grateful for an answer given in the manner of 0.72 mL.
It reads 320 mL
